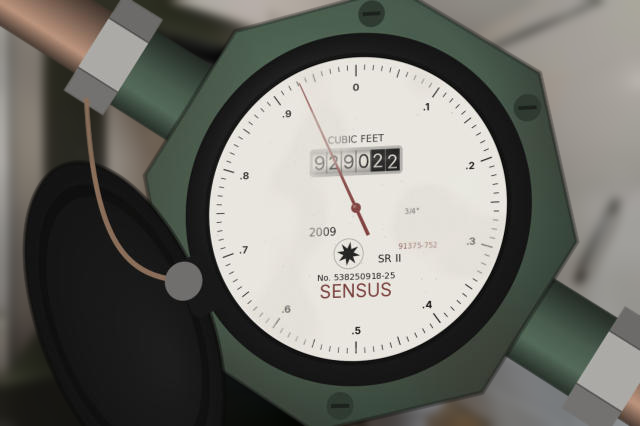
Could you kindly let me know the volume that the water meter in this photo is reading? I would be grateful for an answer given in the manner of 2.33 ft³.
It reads 929021.93 ft³
